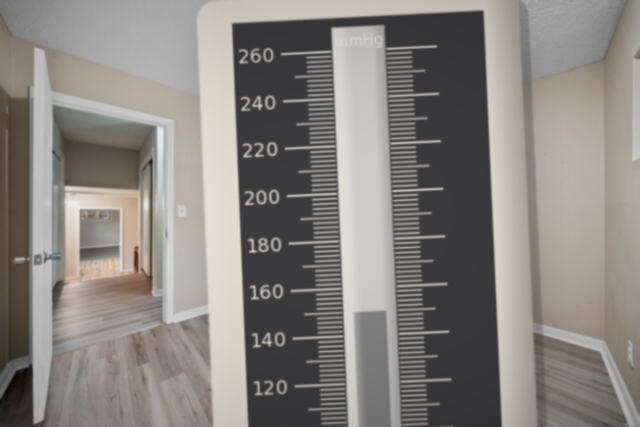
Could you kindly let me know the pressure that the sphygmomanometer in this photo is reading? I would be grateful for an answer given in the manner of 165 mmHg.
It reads 150 mmHg
